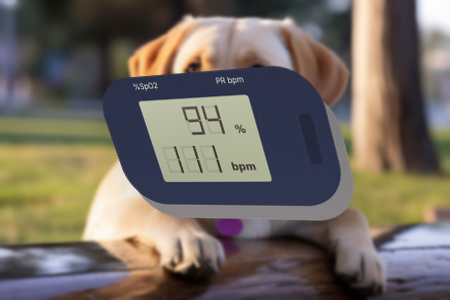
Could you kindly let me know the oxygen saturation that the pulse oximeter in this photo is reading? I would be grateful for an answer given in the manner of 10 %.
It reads 94 %
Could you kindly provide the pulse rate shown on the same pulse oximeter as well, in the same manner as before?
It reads 111 bpm
